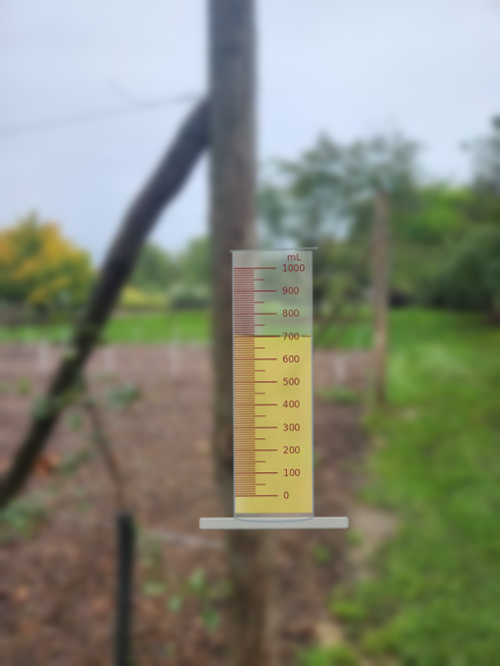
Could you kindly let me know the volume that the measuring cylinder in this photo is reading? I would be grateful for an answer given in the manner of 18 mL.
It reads 700 mL
